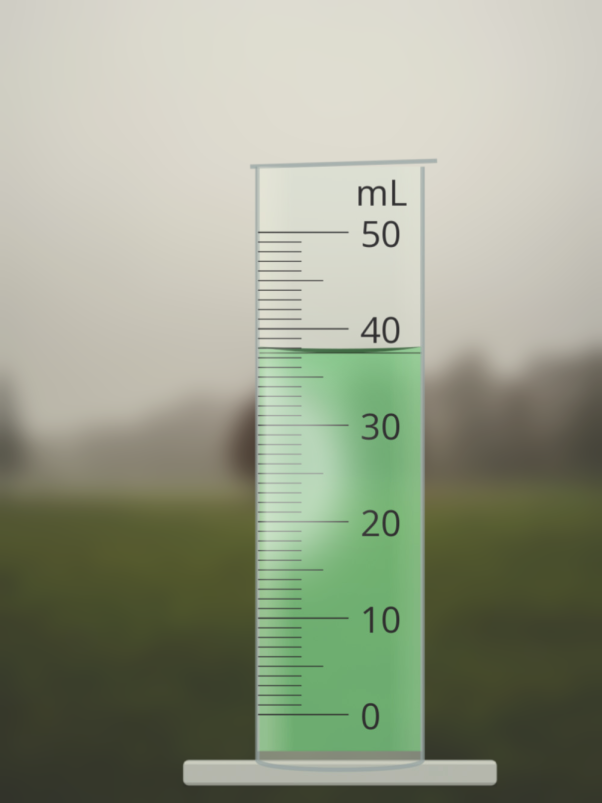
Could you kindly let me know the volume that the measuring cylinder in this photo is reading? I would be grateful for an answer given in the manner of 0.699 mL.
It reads 37.5 mL
